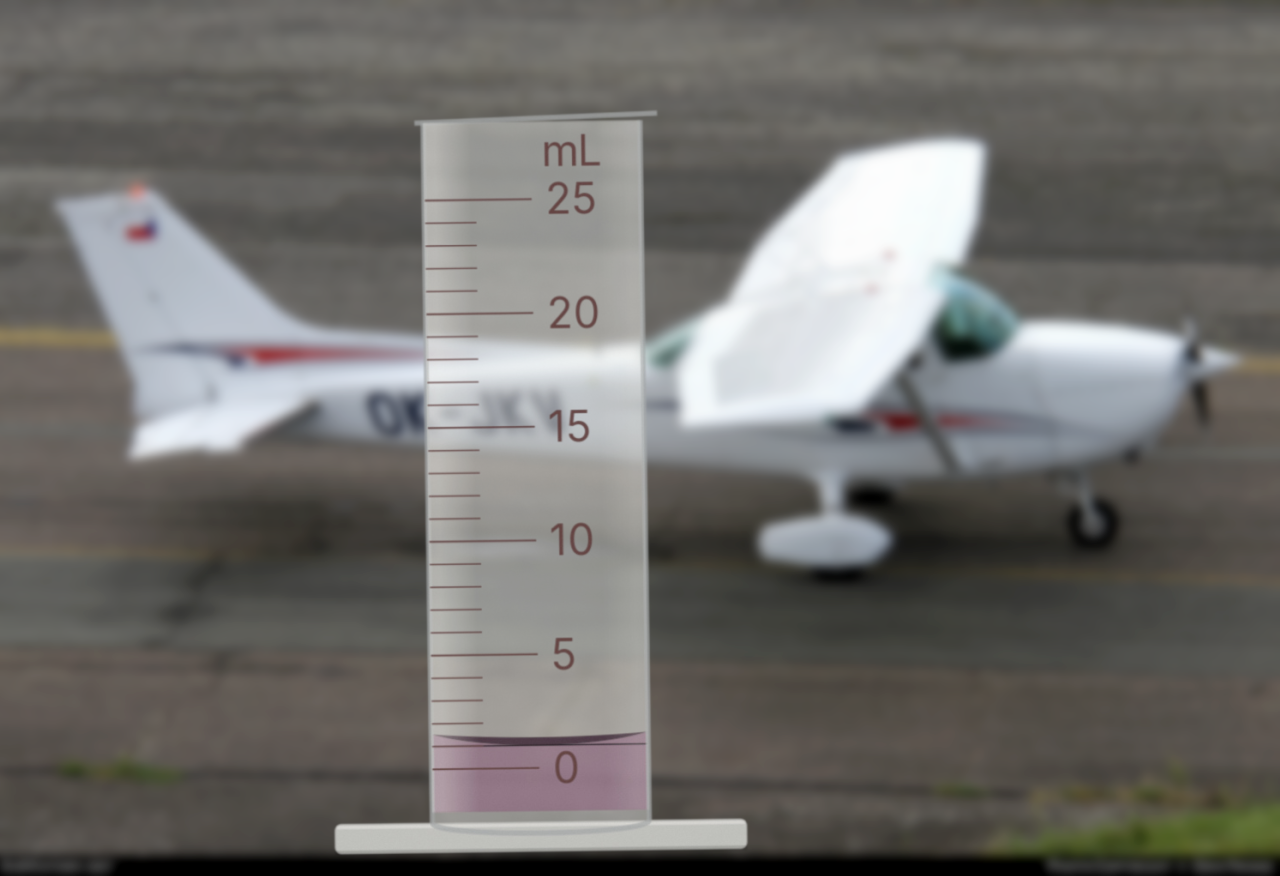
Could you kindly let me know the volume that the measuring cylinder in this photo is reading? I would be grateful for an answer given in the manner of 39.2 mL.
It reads 1 mL
